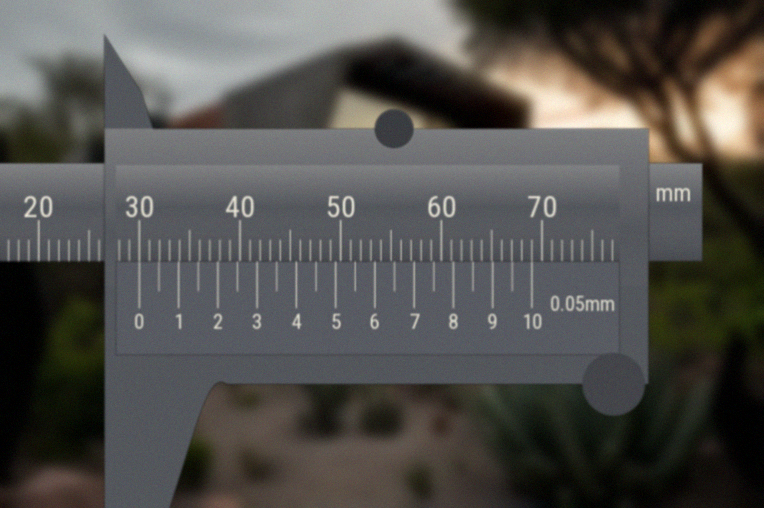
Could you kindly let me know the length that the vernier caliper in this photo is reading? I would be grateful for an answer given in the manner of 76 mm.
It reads 30.0 mm
